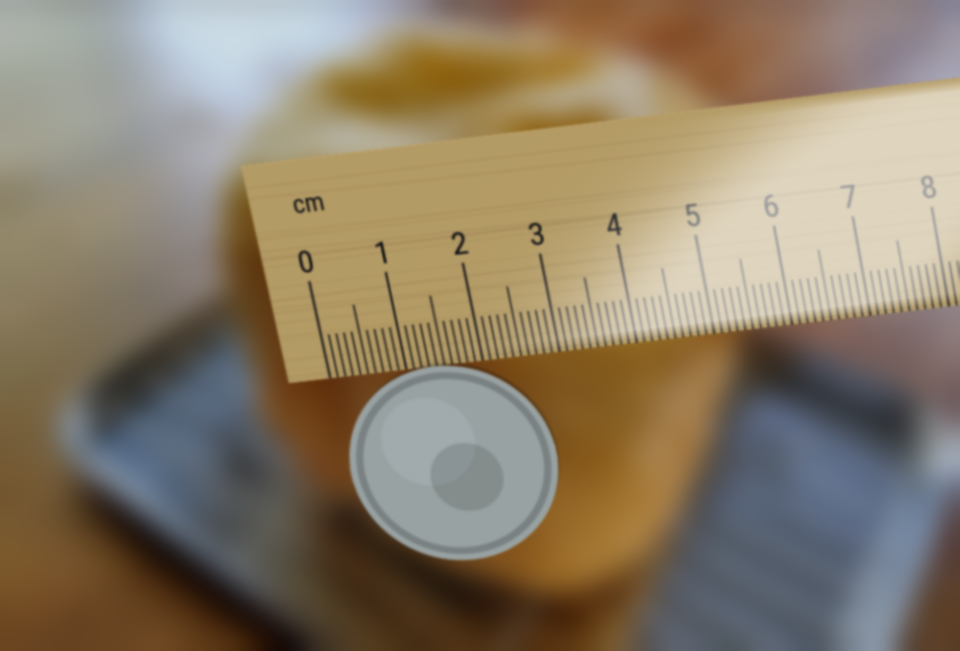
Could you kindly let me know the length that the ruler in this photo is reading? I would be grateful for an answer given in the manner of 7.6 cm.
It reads 2.7 cm
